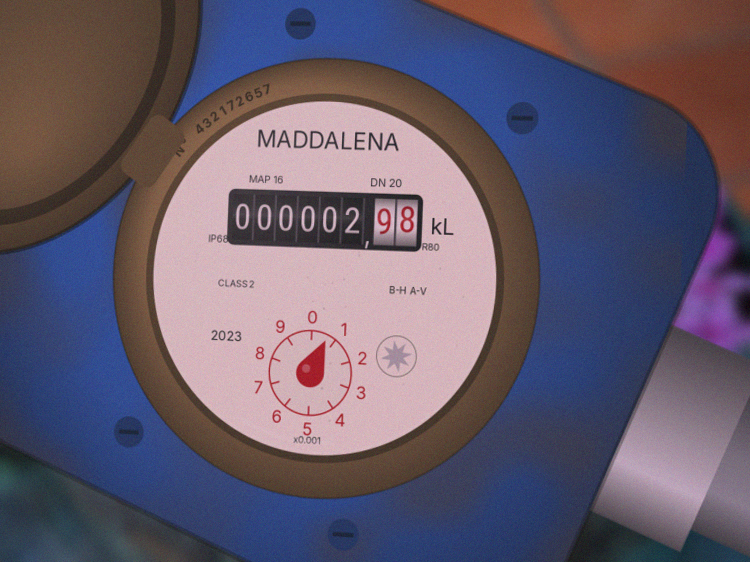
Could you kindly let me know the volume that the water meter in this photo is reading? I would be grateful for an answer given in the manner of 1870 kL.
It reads 2.980 kL
